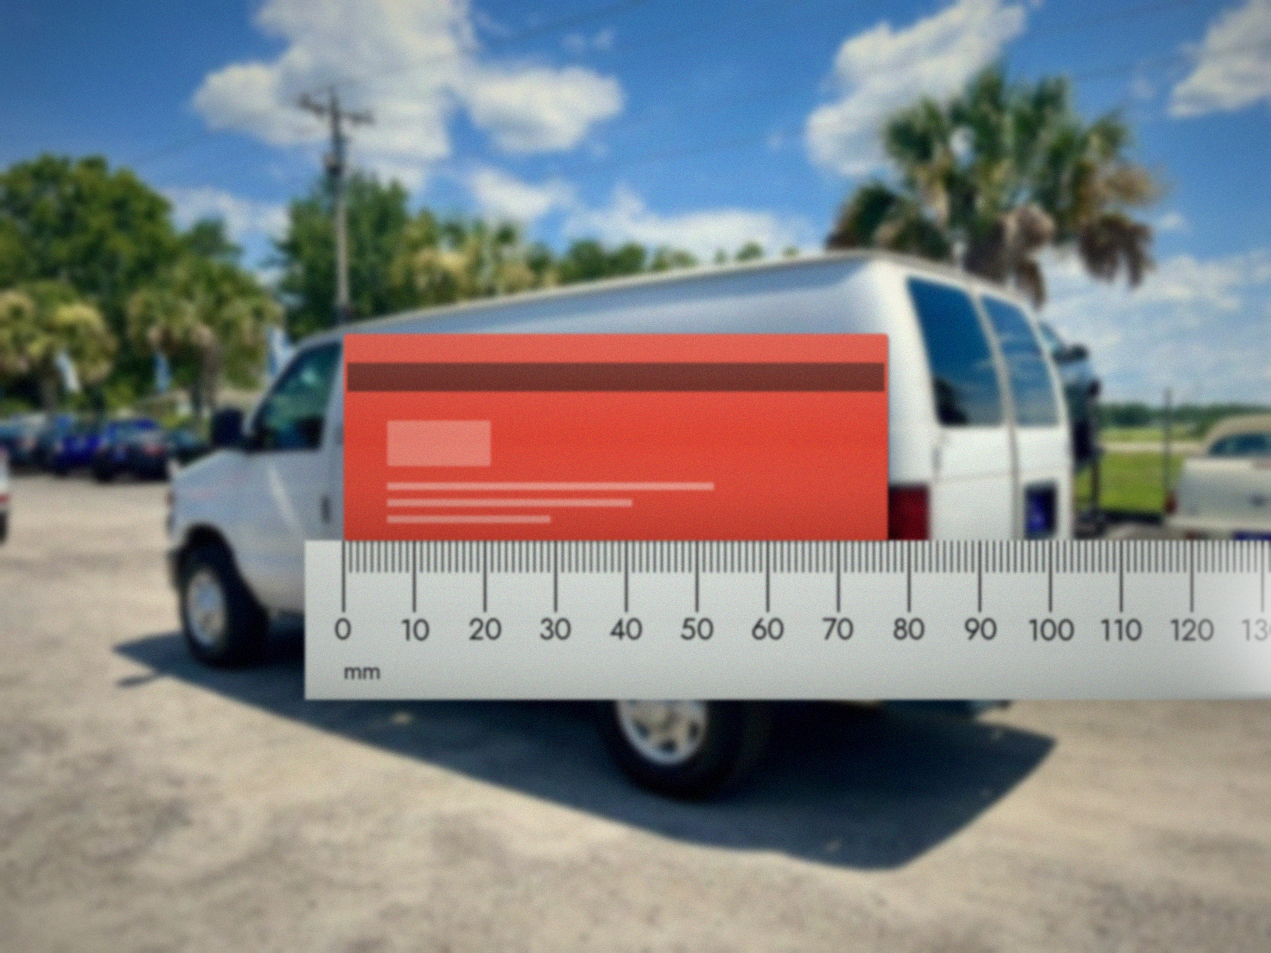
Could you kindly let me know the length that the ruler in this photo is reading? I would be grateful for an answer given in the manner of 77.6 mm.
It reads 77 mm
